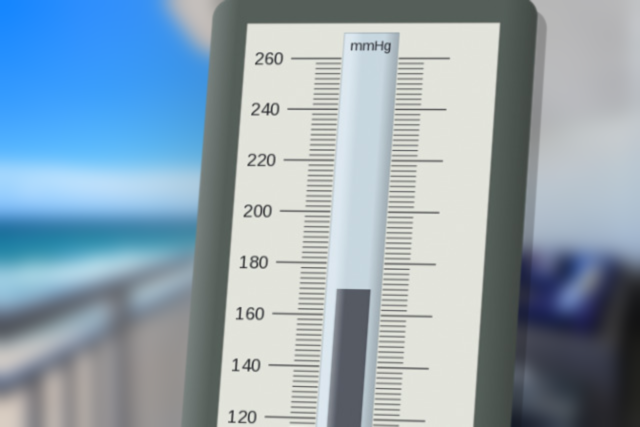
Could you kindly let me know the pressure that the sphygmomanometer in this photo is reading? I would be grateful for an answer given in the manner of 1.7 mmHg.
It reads 170 mmHg
